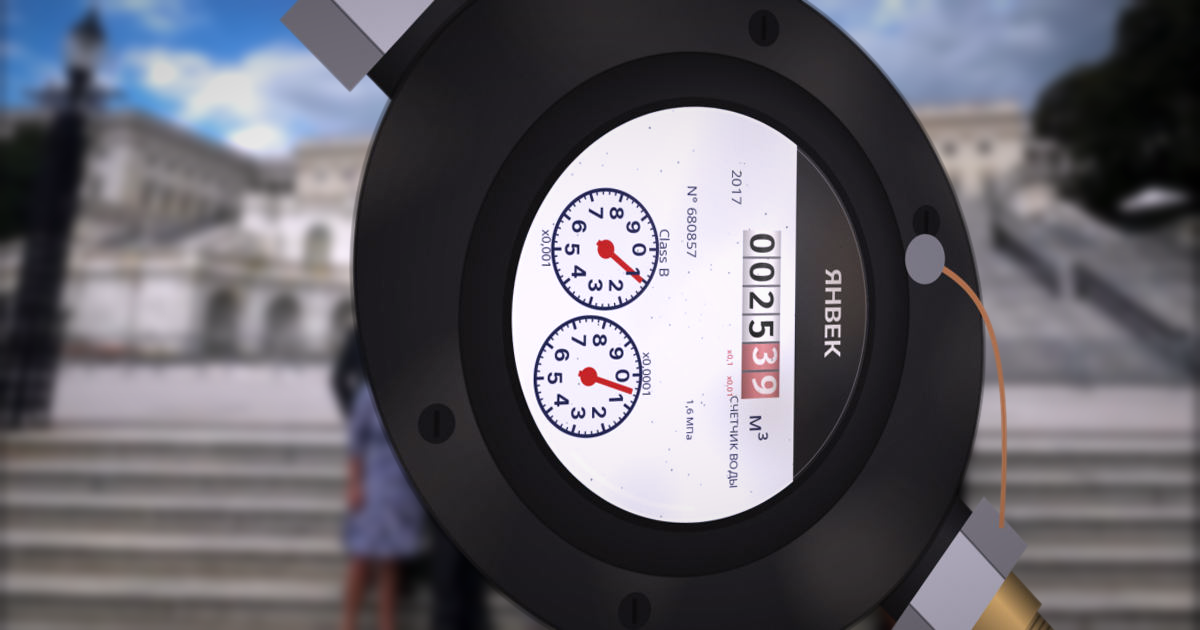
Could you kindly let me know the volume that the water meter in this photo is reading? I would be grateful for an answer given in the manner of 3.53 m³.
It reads 25.3910 m³
